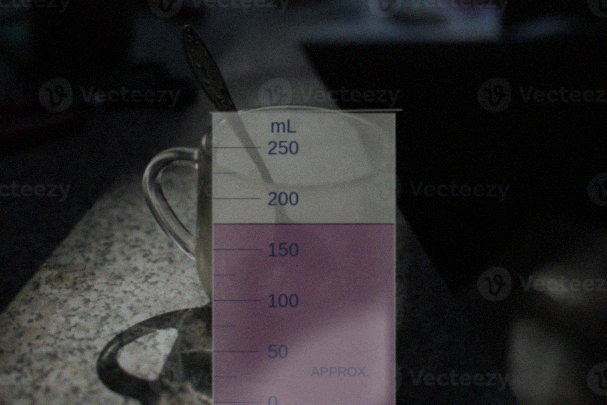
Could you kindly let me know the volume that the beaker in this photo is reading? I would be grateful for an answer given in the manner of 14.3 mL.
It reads 175 mL
